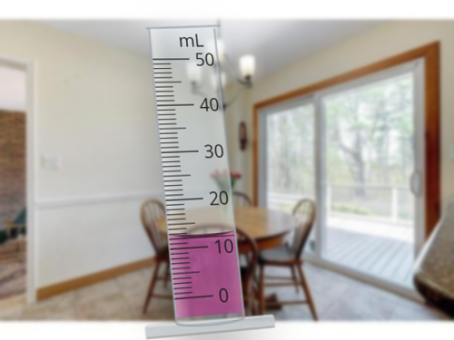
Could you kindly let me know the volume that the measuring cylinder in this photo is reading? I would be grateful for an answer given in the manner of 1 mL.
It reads 12 mL
